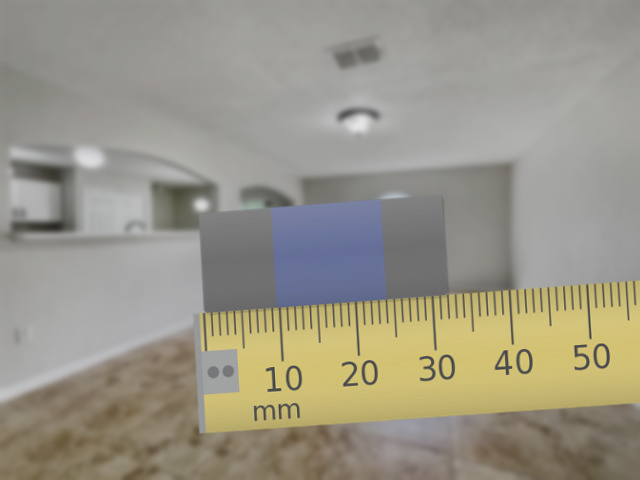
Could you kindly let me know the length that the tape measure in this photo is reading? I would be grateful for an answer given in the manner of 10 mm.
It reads 32 mm
